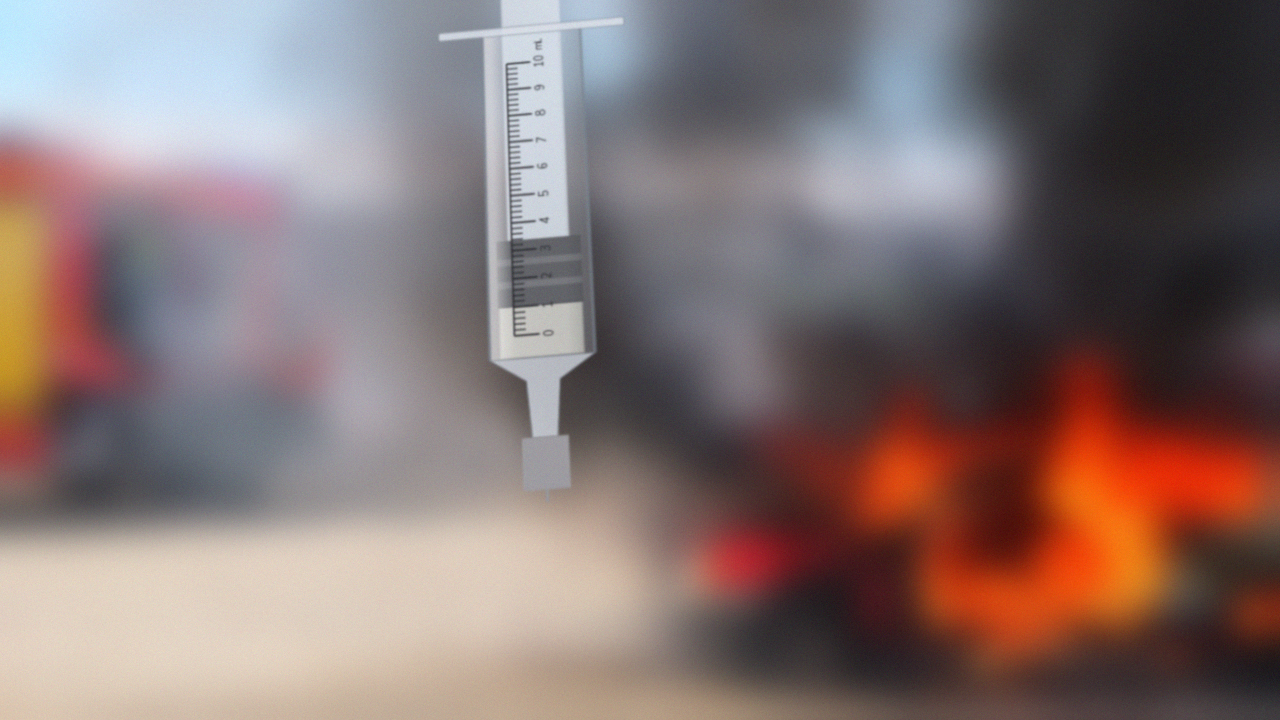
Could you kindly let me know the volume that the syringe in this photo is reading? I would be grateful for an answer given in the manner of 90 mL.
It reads 1 mL
